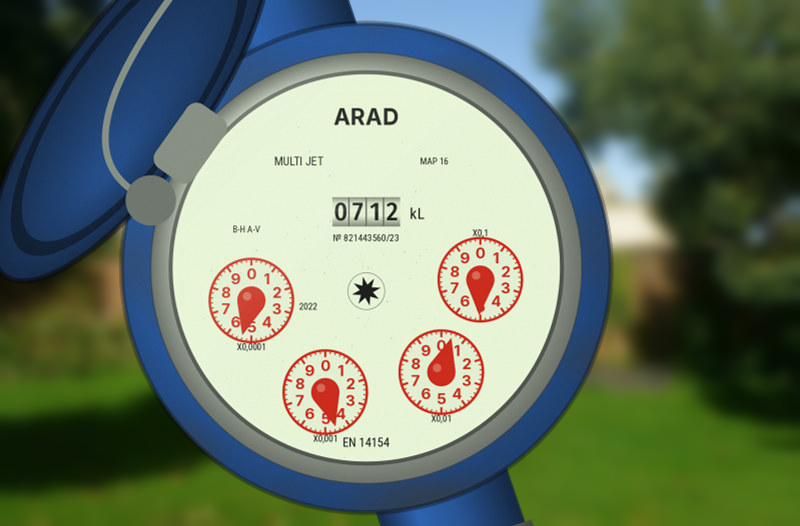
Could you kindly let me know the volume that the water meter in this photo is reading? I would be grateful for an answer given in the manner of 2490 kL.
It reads 712.5045 kL
